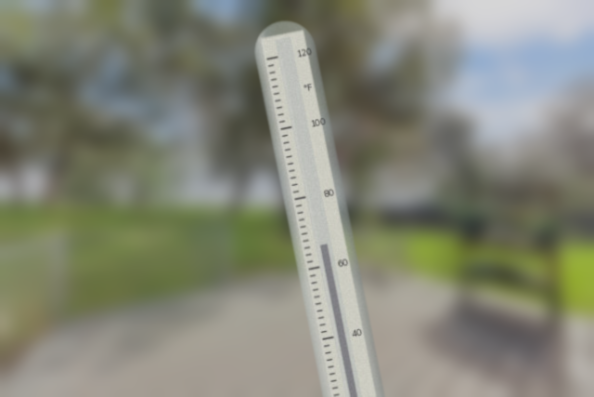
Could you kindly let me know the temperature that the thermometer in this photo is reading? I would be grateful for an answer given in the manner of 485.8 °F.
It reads 66 °F
